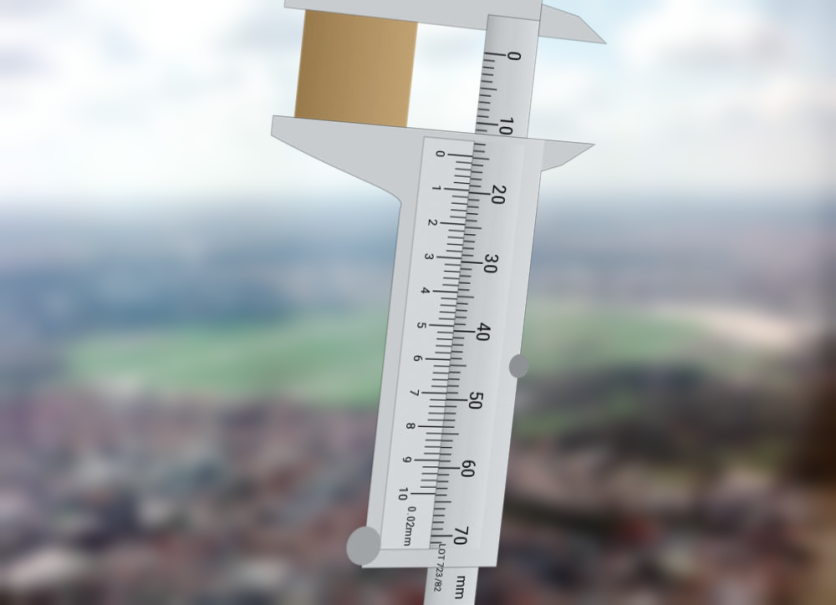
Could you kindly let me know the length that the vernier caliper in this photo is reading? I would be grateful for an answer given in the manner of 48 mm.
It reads 14.8 mm
